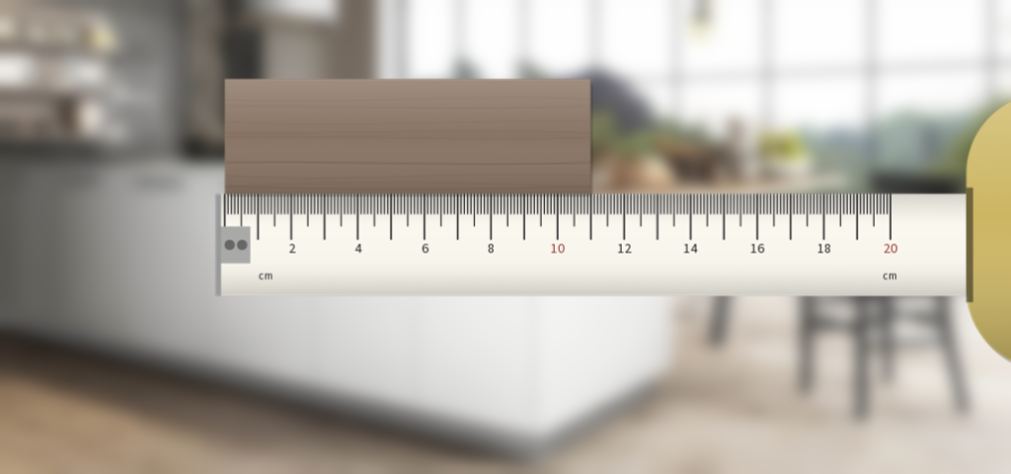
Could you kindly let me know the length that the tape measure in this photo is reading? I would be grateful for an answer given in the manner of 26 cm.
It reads 11 cm
